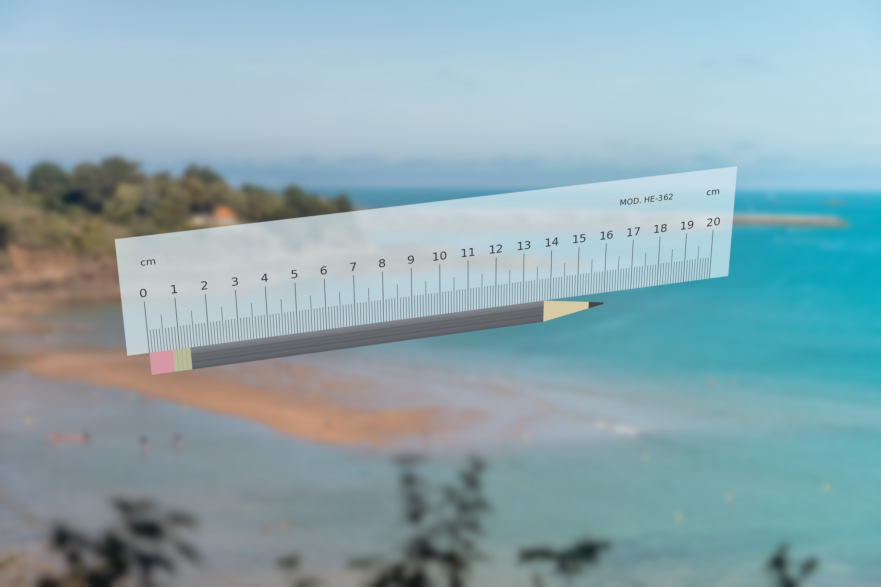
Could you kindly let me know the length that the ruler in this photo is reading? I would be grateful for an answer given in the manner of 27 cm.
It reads 16 cm
